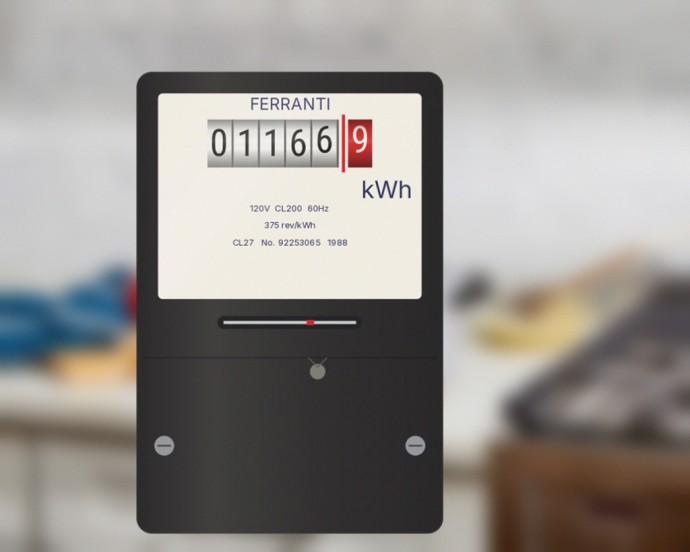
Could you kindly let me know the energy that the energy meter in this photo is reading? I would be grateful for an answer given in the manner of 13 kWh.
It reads 1166.9 kWh
